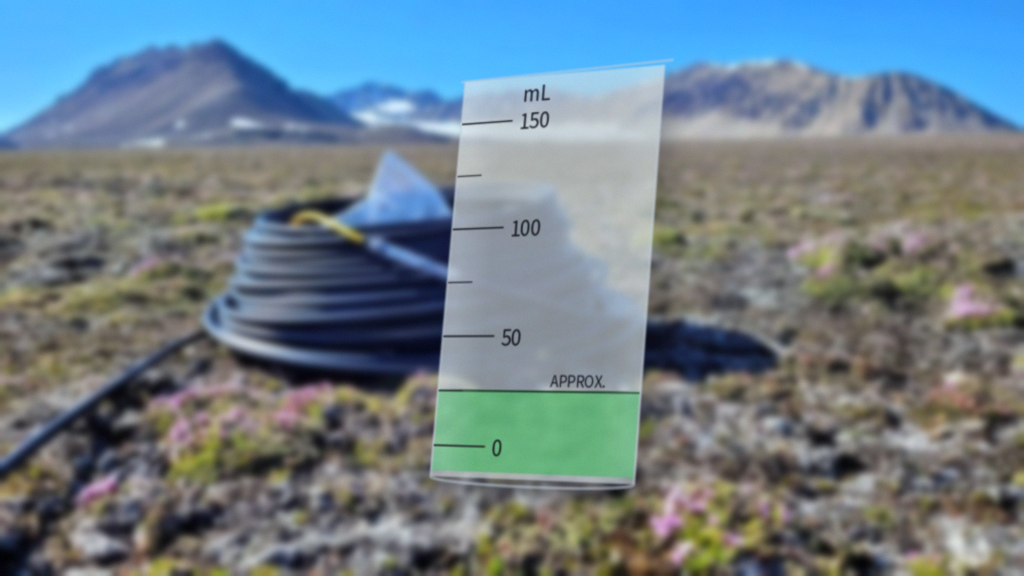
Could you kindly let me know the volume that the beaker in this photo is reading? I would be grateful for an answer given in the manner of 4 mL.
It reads 25 mL
